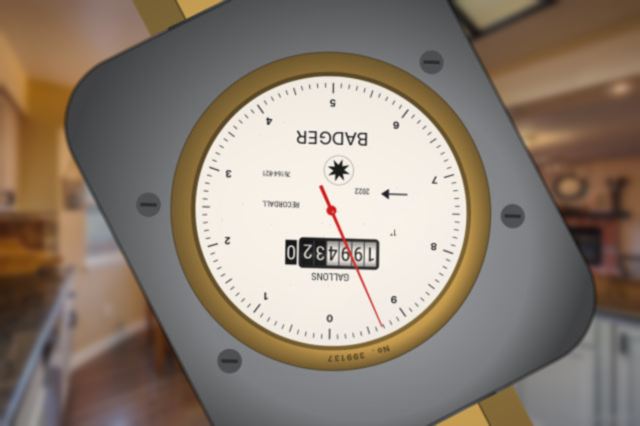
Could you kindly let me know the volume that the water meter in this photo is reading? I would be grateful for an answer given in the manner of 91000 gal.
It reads 1994319.3 gal
